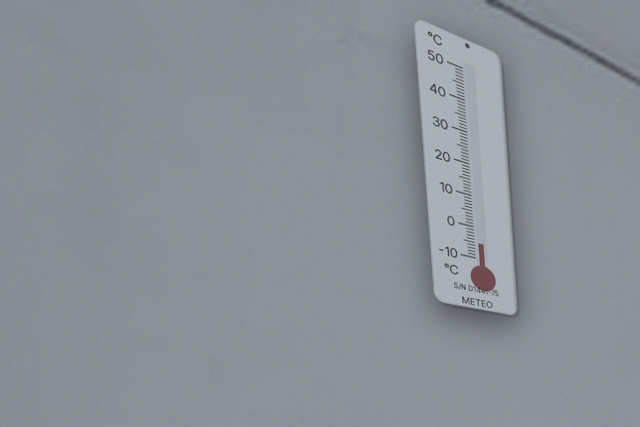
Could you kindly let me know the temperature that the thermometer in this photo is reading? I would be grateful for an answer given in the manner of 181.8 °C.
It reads -5 °C
